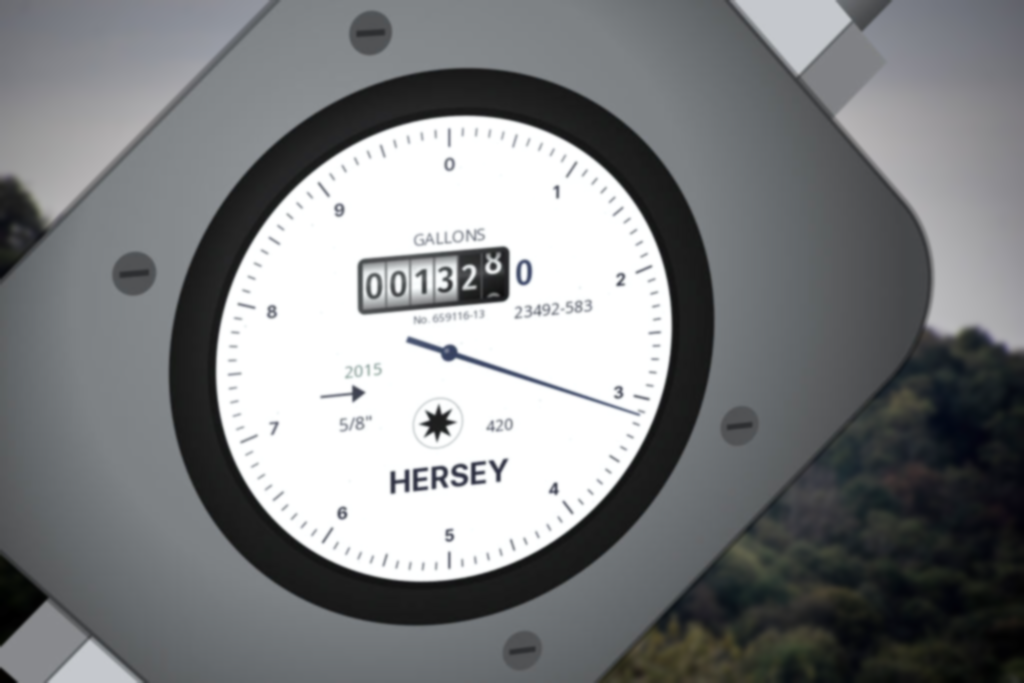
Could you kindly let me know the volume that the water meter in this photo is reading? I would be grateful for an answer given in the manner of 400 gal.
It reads 13283.1 gal
